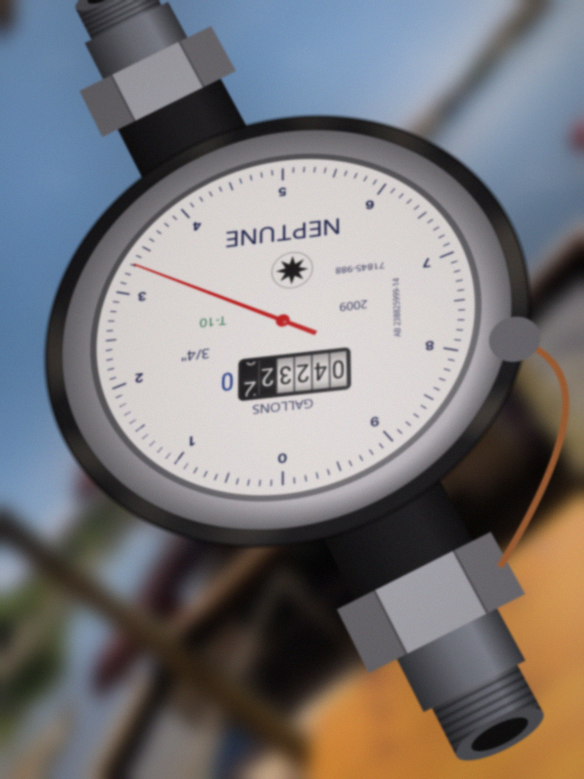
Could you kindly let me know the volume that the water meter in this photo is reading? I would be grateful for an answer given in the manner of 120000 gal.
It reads 423223.3 gal
